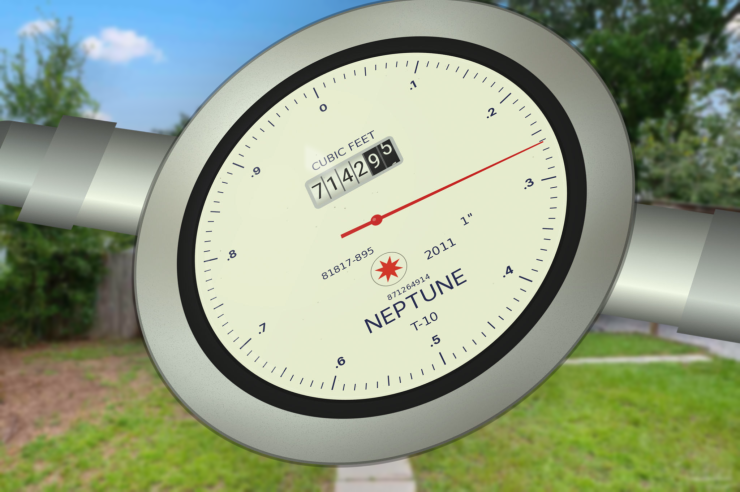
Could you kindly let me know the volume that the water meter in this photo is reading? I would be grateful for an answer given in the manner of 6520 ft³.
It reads 714295.26 ft³
